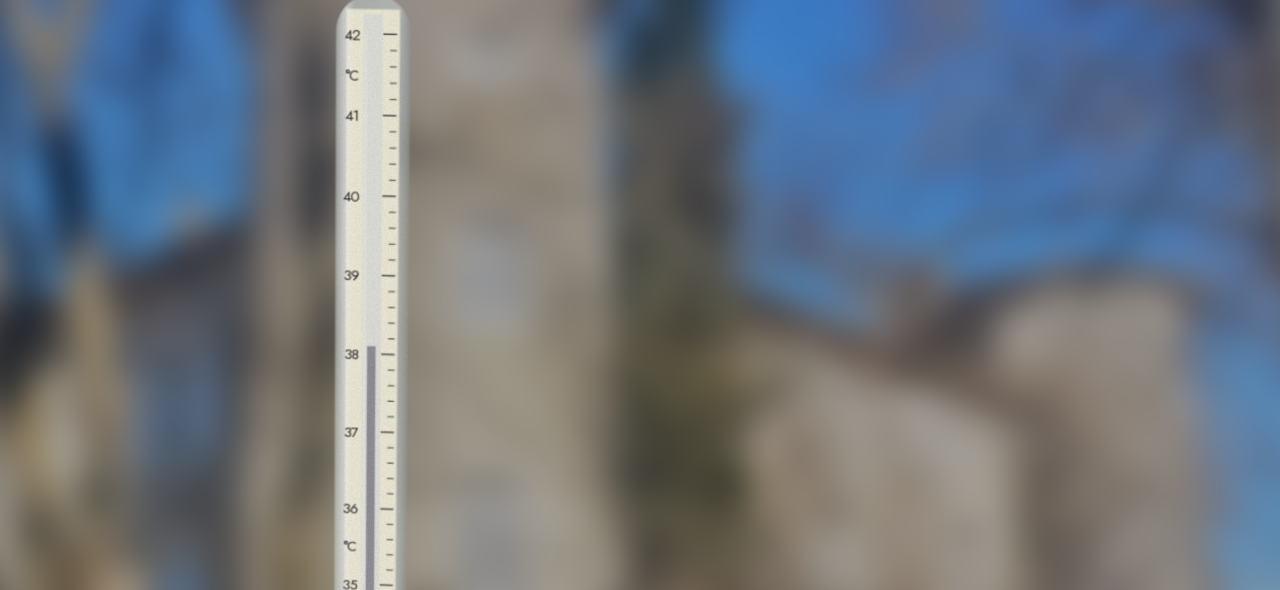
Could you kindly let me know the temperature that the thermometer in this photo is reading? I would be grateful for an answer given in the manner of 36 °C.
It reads 38.1 °C
